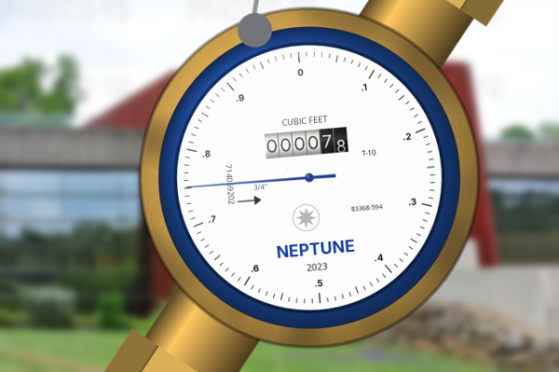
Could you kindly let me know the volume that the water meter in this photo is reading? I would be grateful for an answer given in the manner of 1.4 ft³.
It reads 77.75 ft³
